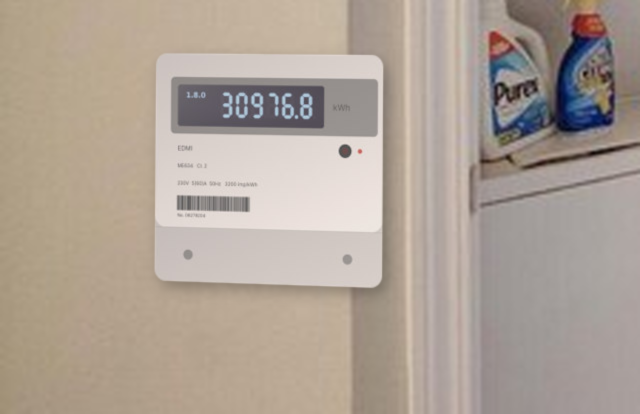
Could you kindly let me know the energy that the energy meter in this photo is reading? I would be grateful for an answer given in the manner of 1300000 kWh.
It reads 30976.8 kWh
